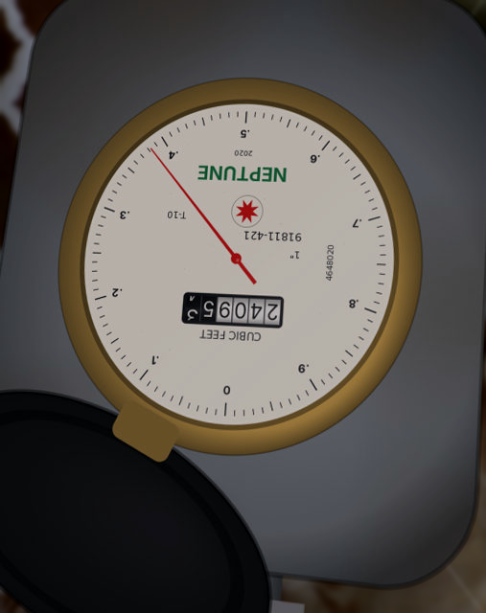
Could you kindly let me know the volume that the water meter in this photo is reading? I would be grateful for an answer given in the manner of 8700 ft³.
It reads 240953.38 ft³
